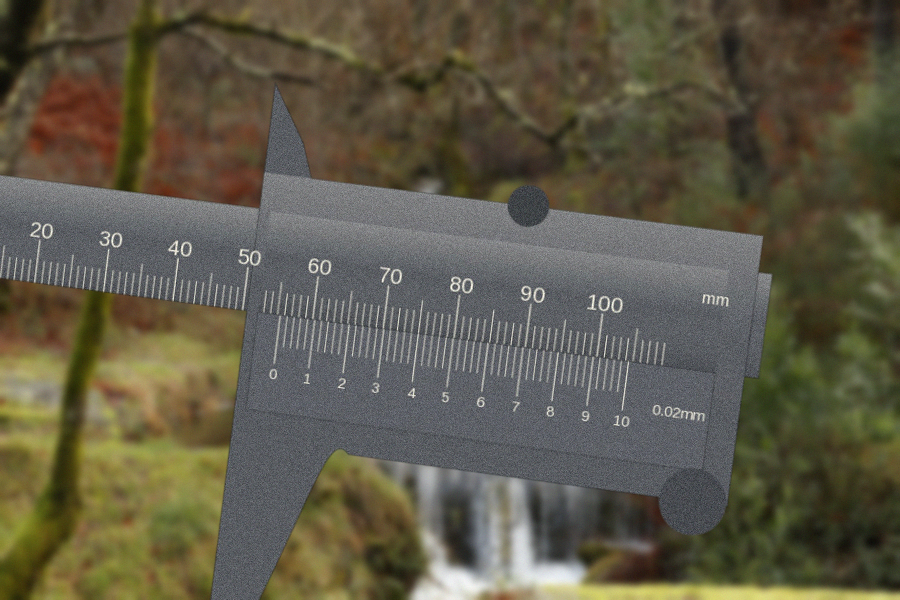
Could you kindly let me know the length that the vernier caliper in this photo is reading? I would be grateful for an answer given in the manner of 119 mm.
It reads 55.4 mm
